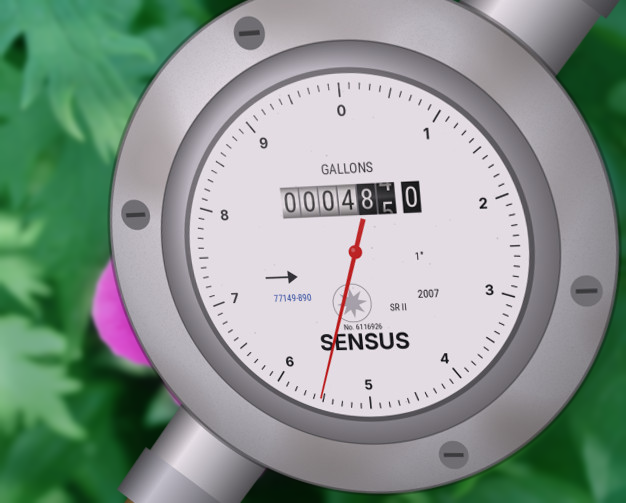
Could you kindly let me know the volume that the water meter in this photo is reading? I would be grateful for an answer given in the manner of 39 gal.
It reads 4845.5 gal
